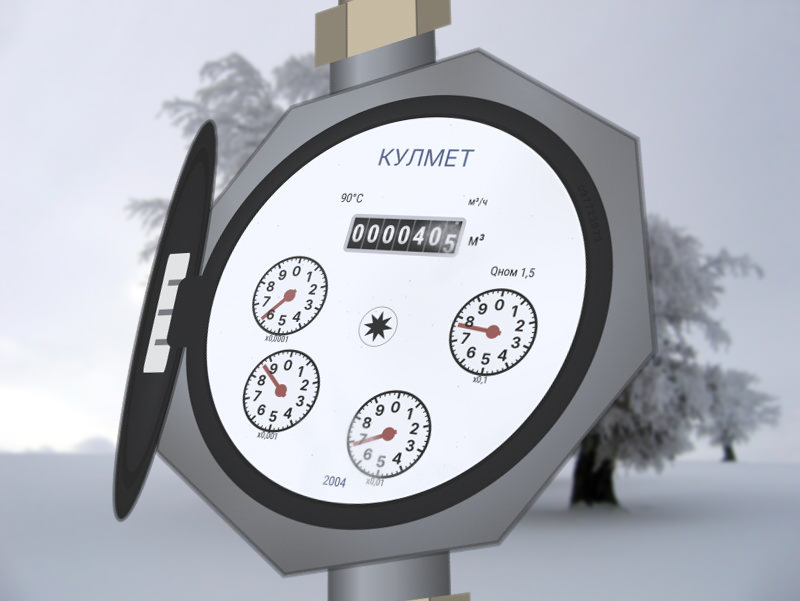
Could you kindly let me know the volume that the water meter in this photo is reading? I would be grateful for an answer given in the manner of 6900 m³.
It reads 404.7686 m³
